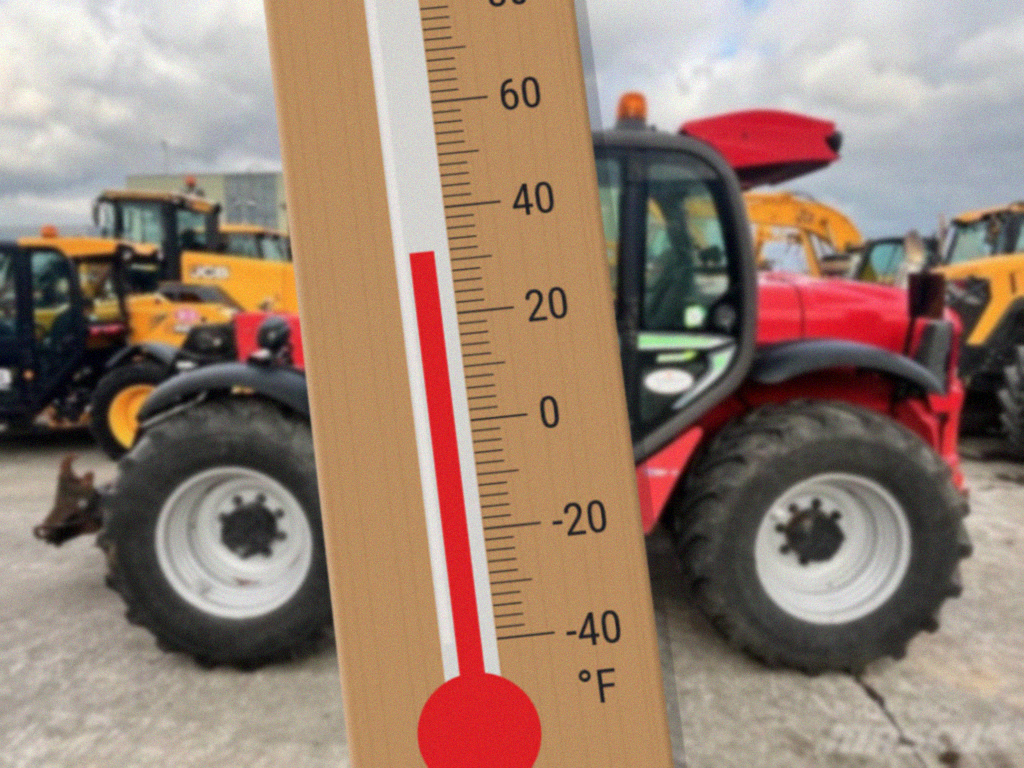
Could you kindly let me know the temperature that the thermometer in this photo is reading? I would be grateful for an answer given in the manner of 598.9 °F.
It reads 32 °F
